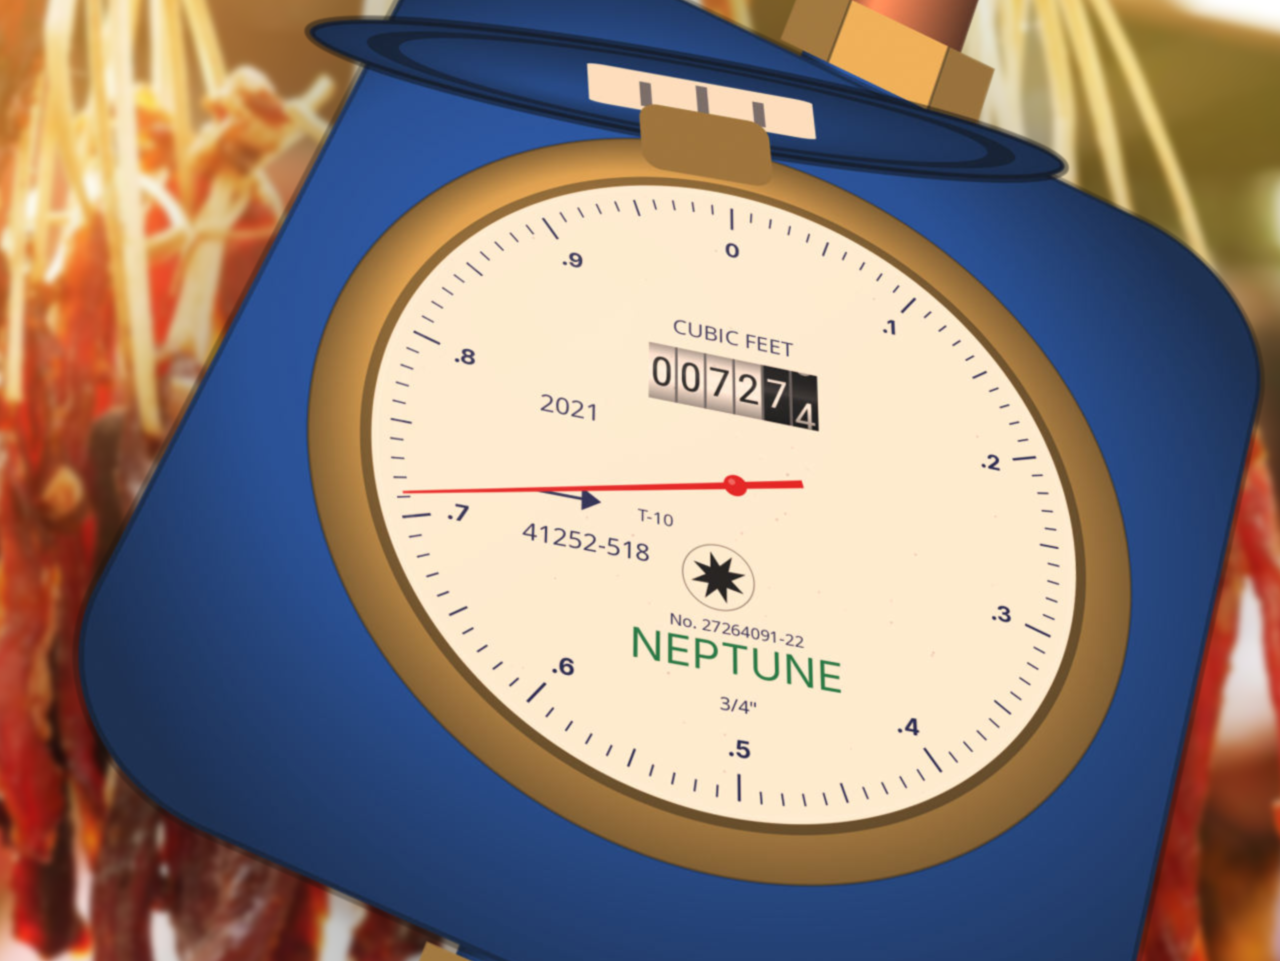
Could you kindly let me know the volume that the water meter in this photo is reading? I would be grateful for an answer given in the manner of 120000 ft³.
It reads 7273.71 ft³
